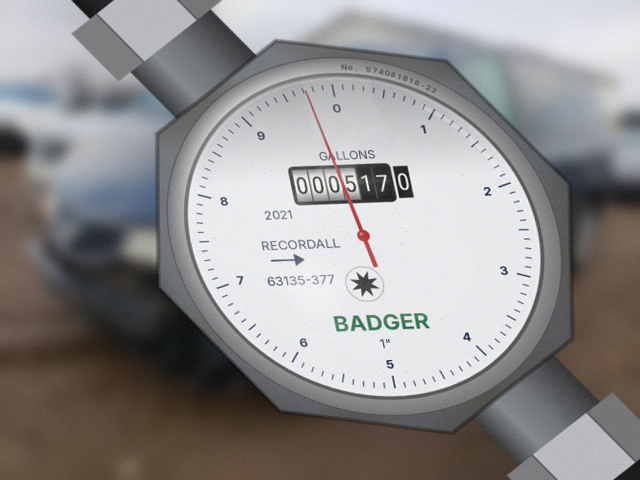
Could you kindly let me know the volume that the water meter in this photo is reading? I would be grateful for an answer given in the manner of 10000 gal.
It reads 5169.7 gal
